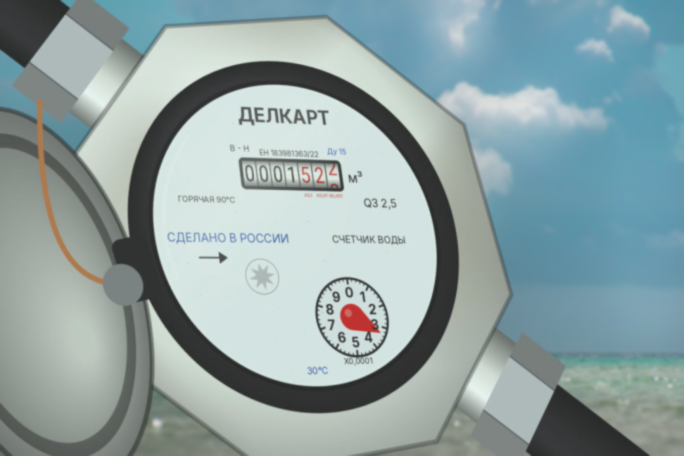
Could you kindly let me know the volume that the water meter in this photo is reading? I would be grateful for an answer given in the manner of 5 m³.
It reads 1.5223 m³
